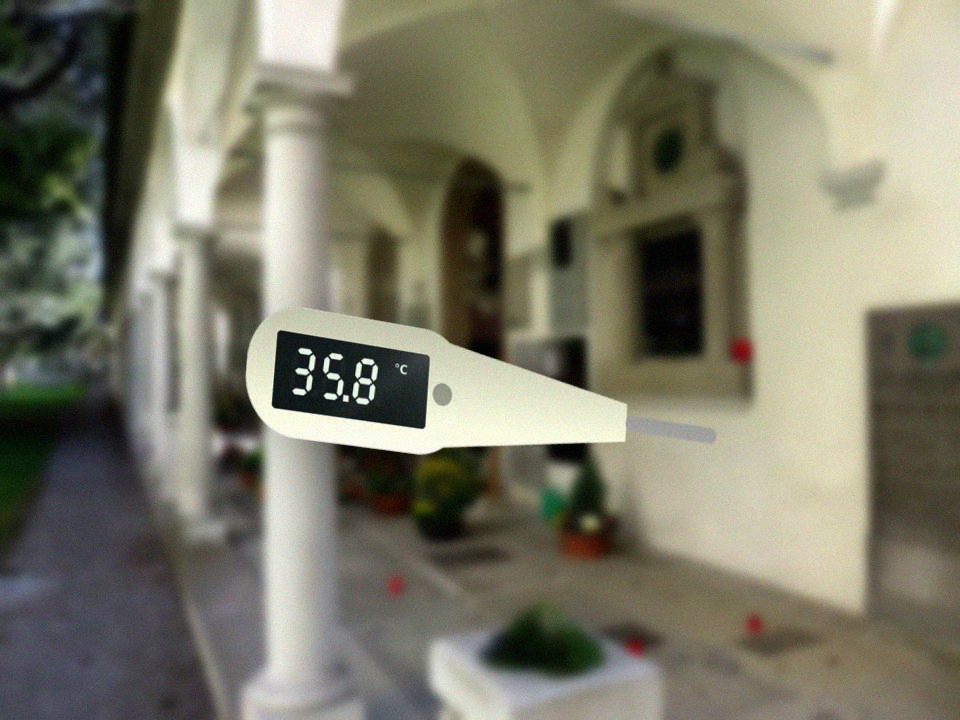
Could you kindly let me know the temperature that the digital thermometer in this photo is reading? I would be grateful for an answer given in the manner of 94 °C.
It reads 35.8 °C
